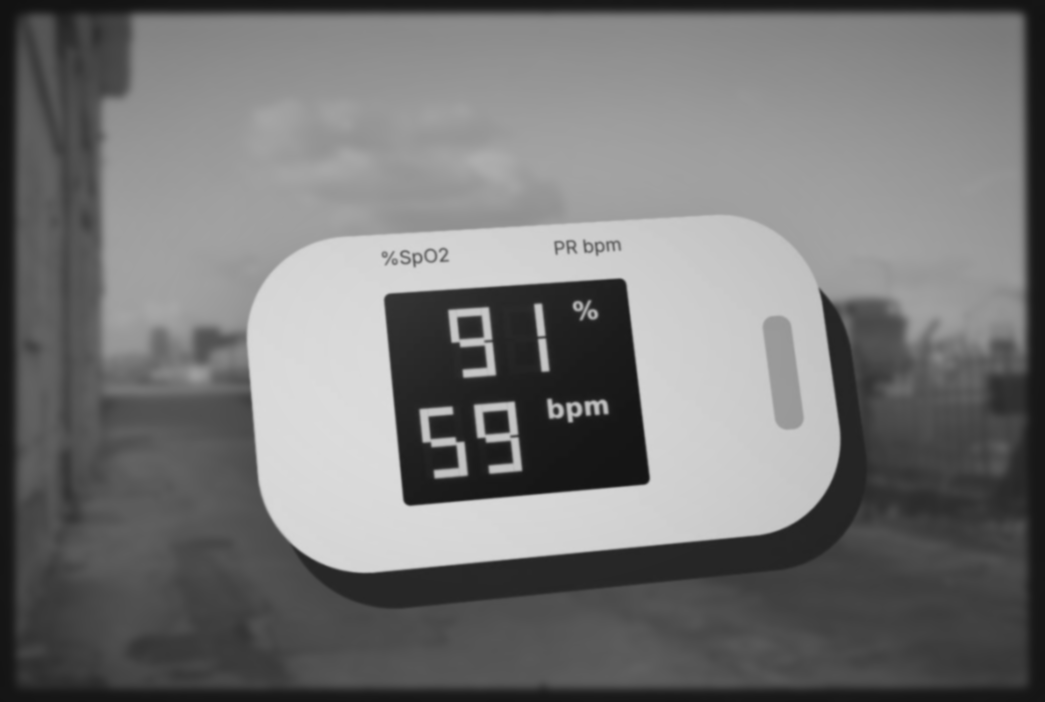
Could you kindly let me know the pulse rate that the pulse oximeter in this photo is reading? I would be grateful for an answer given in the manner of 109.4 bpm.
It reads 59 bpm
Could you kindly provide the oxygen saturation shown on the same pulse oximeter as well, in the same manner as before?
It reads 91 %
